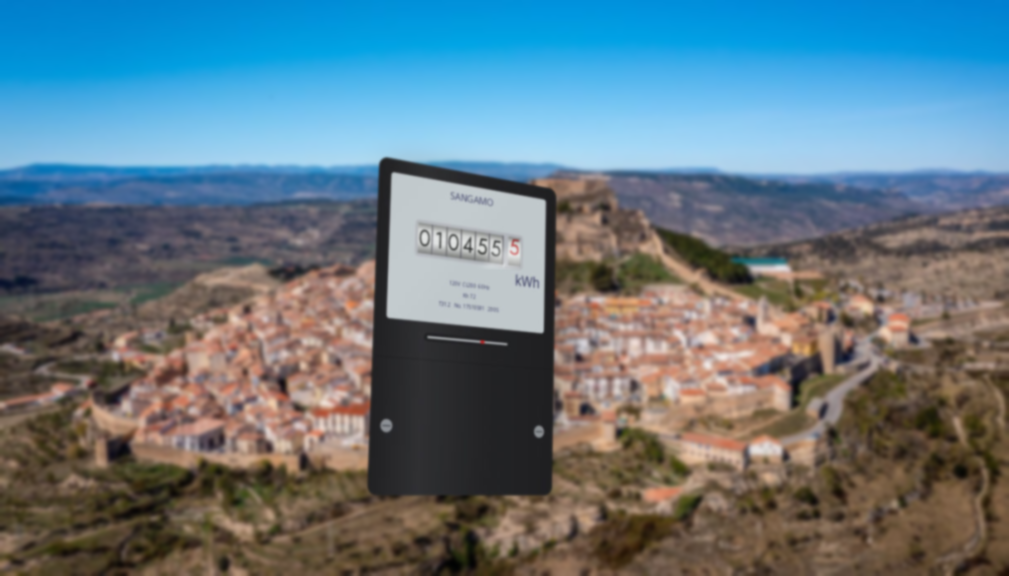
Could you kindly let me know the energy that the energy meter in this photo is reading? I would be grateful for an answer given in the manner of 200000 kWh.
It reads 10455.5 kWh
